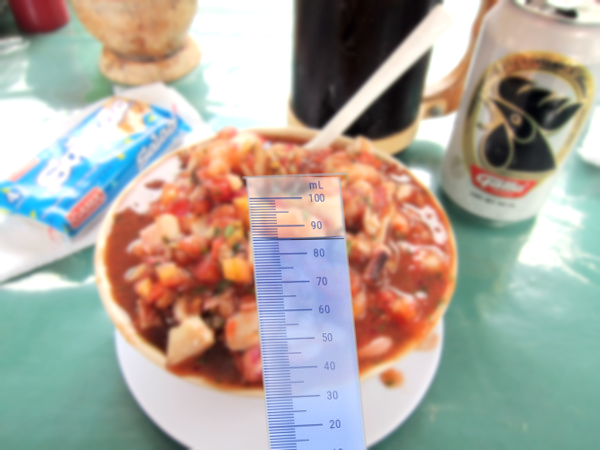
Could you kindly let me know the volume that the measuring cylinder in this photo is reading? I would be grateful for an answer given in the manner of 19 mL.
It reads 85 mL
